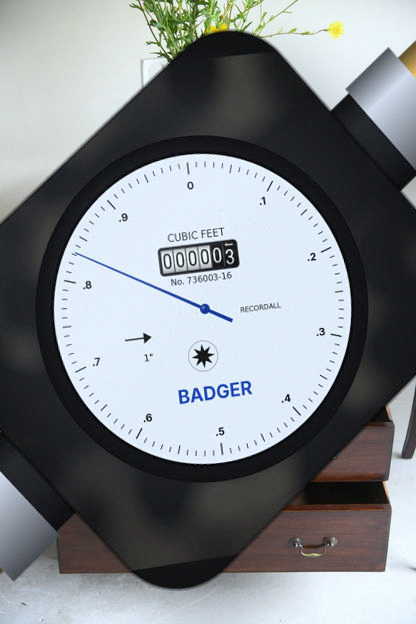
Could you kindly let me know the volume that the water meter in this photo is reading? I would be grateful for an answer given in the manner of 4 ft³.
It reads 2.83 ft³
